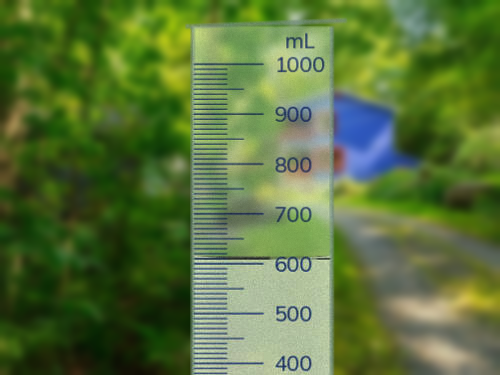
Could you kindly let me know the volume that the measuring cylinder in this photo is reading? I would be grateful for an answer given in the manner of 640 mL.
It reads 610 mL
